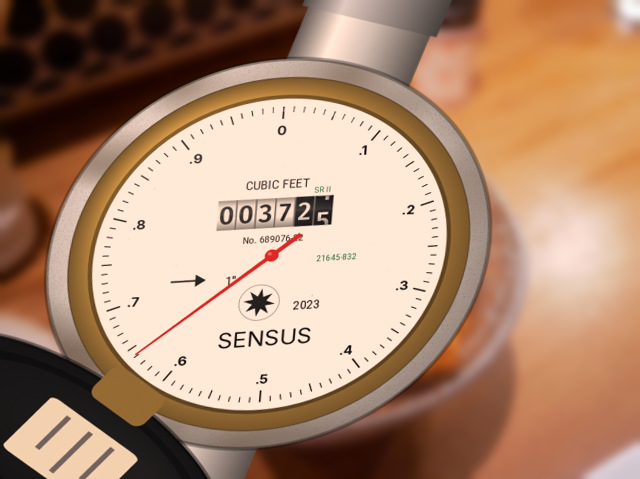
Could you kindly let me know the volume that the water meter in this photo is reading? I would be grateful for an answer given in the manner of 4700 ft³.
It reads 3724.64 ft³
